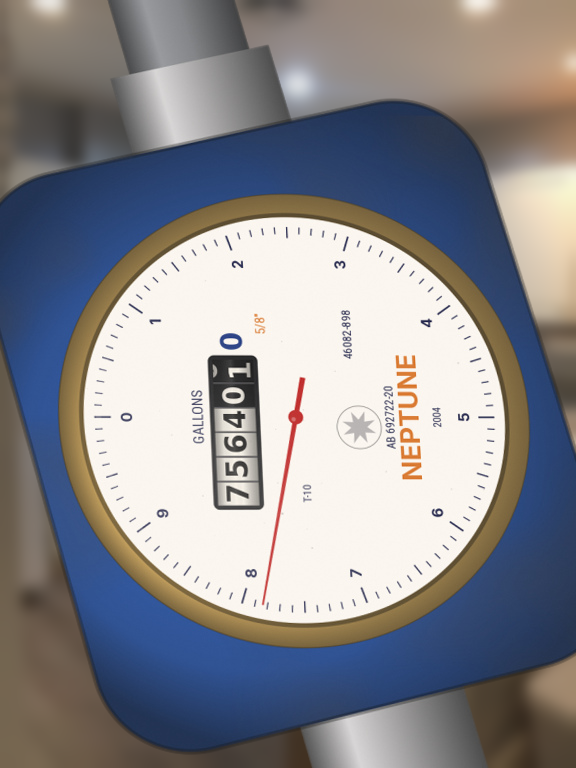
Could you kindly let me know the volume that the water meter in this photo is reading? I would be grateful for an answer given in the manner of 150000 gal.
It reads 7564007.8 gal
